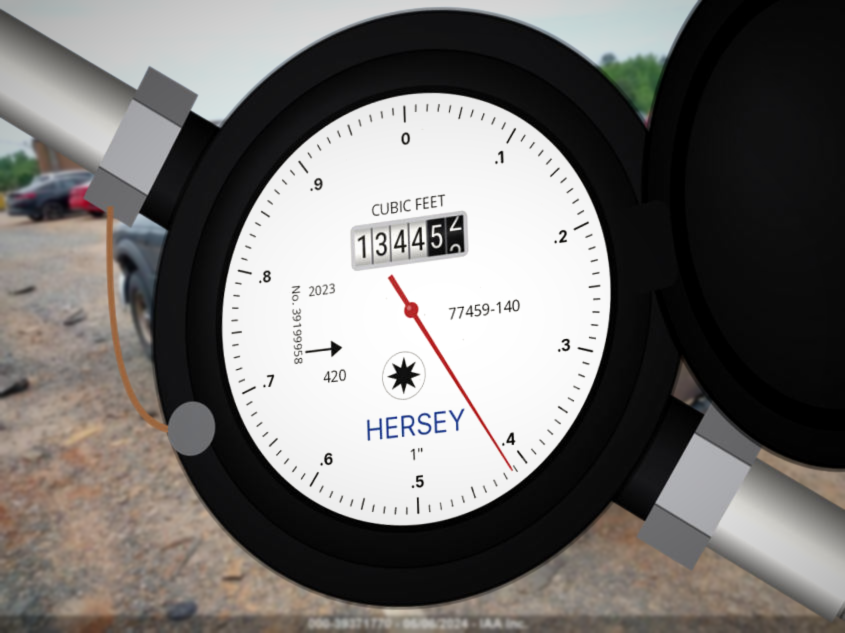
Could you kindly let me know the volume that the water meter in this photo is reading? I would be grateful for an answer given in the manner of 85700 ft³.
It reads 134452.41 ft³
